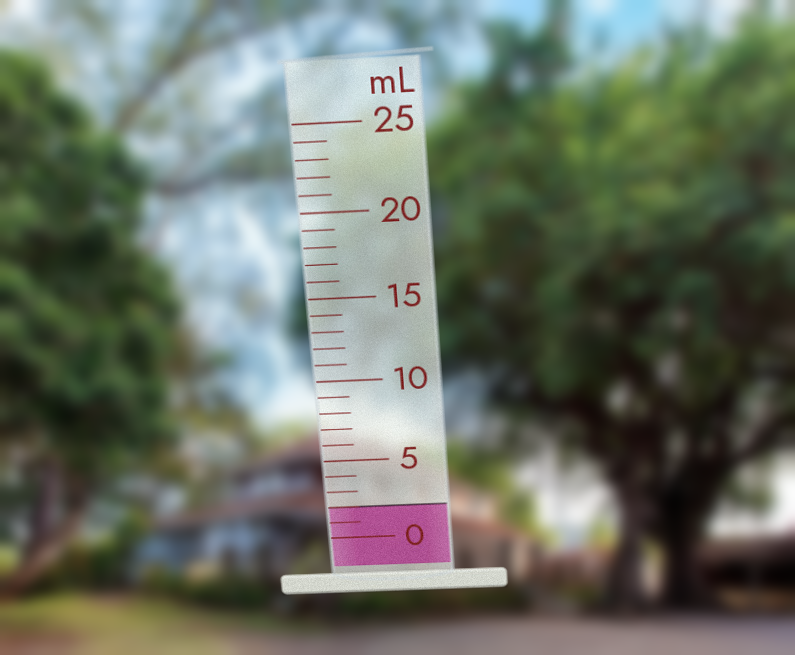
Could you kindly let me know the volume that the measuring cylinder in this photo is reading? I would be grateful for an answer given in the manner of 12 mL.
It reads 2 mL
